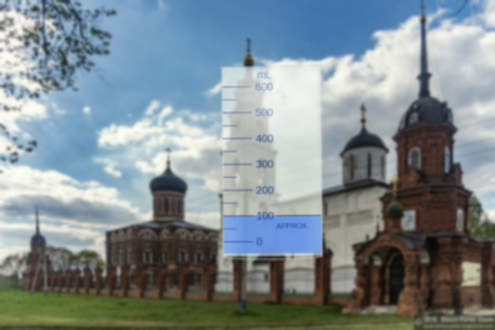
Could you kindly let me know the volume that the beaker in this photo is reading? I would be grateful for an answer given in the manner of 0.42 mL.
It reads 100 mL
